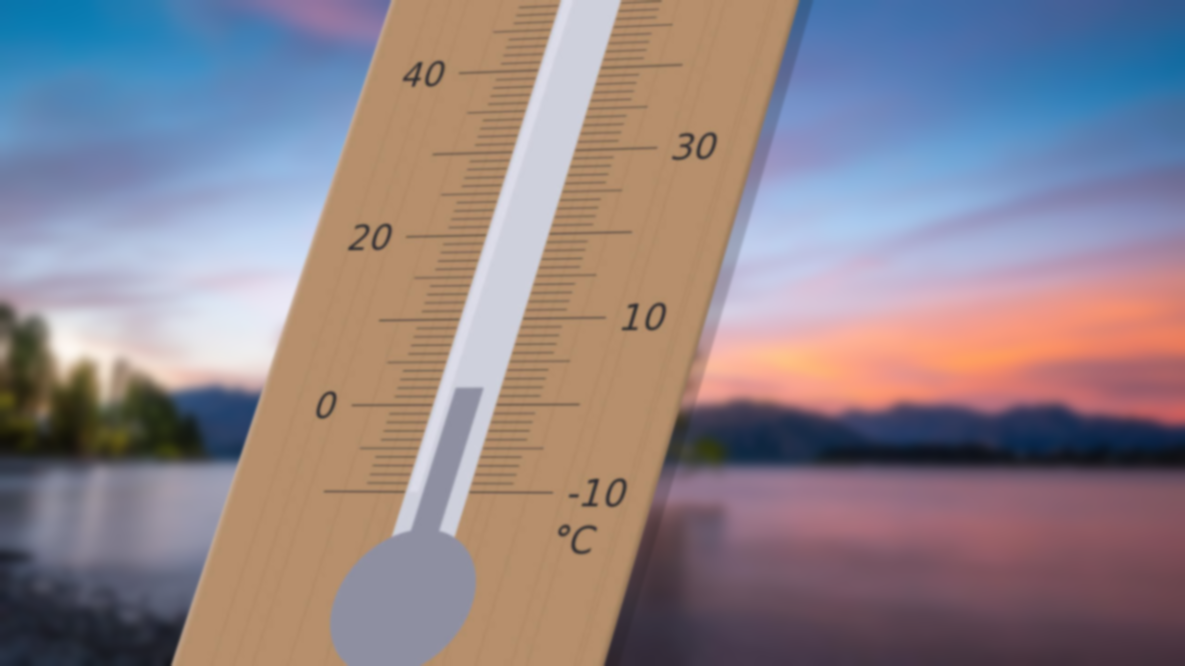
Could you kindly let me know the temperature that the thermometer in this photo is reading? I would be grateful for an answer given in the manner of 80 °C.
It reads 2 °C
